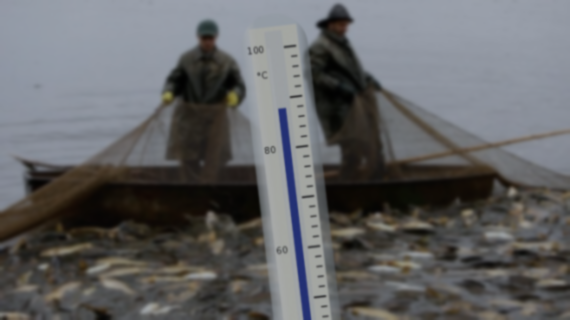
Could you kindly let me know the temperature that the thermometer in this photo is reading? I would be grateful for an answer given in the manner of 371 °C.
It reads 88 °C
